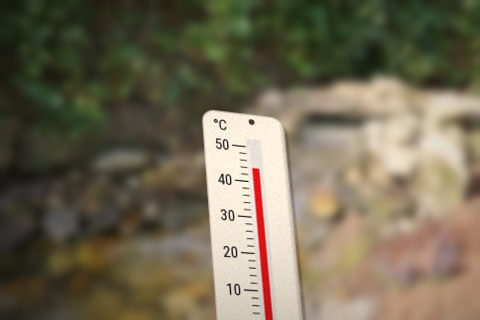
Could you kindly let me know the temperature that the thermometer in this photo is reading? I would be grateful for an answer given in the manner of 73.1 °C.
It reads 44 °C
